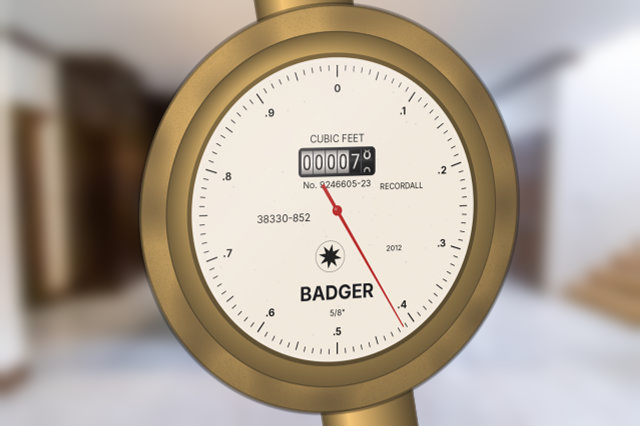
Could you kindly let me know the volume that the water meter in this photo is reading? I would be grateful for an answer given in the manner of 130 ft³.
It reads 78.41 ft³
